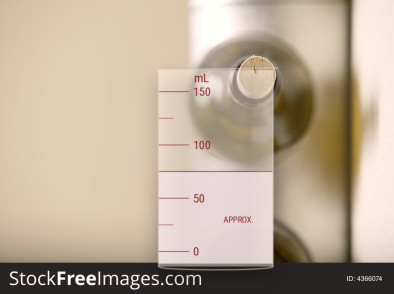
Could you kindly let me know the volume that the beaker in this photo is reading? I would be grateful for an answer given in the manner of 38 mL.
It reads 75 mL
